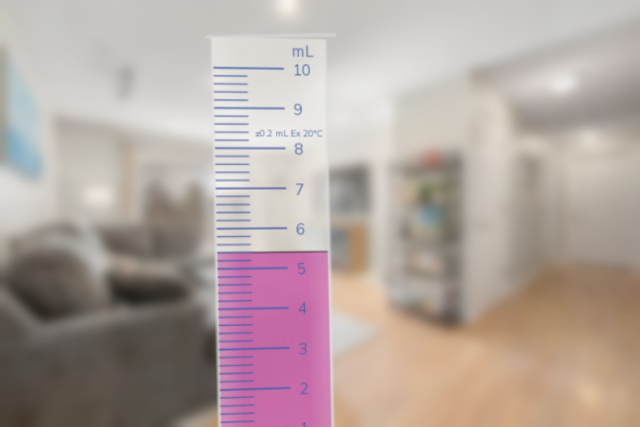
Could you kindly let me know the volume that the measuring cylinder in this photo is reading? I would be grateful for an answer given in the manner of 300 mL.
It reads 5.4 mL
